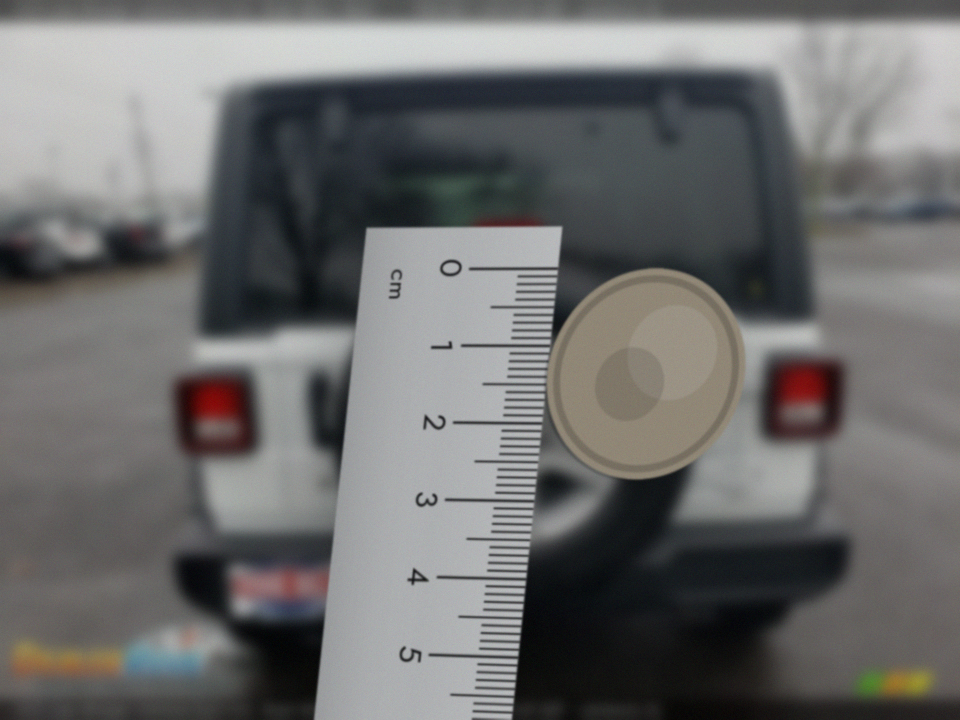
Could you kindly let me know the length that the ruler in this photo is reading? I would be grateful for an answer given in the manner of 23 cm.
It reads 2.7 cm
